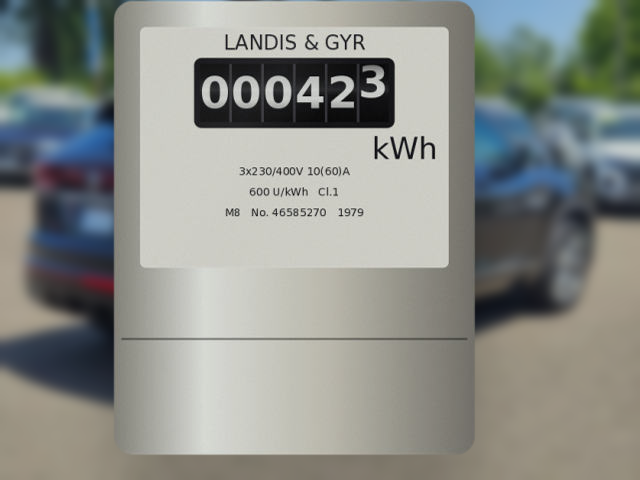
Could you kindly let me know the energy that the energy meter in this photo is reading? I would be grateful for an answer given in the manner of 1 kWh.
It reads 423 kWh
